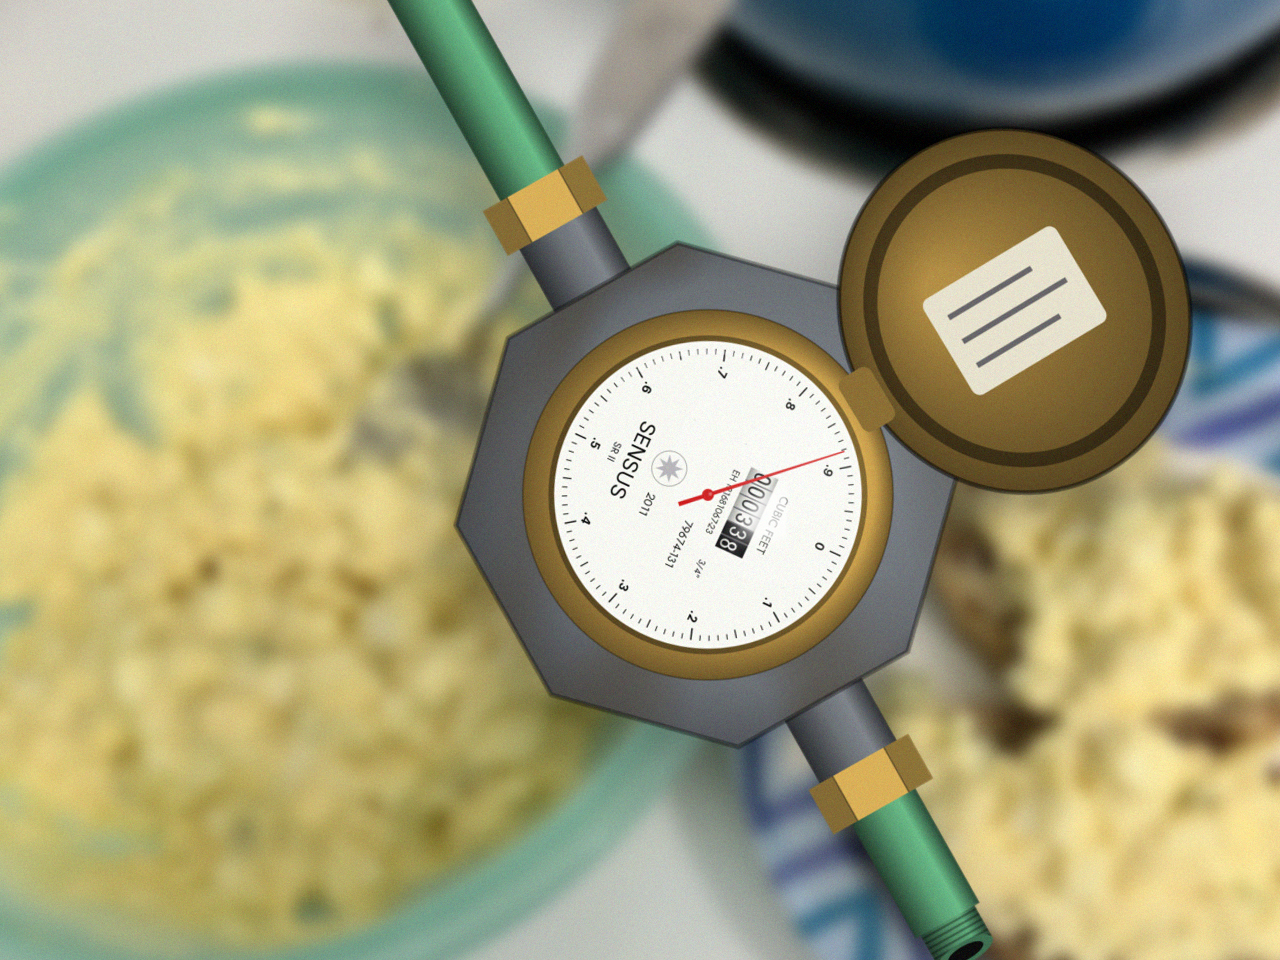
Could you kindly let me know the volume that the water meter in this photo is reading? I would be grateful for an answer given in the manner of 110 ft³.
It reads 337.88 ft³
